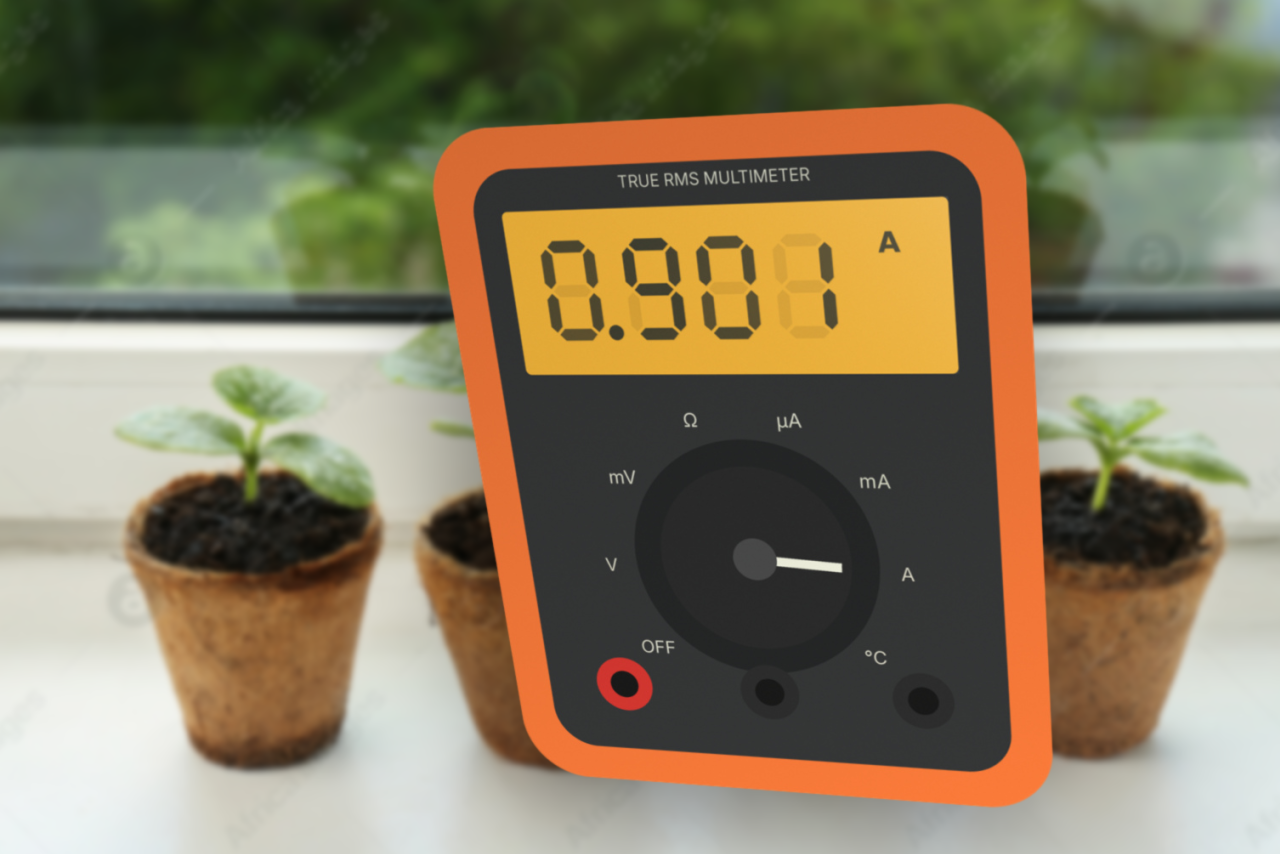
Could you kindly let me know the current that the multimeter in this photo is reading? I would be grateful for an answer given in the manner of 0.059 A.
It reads 0.901 A
